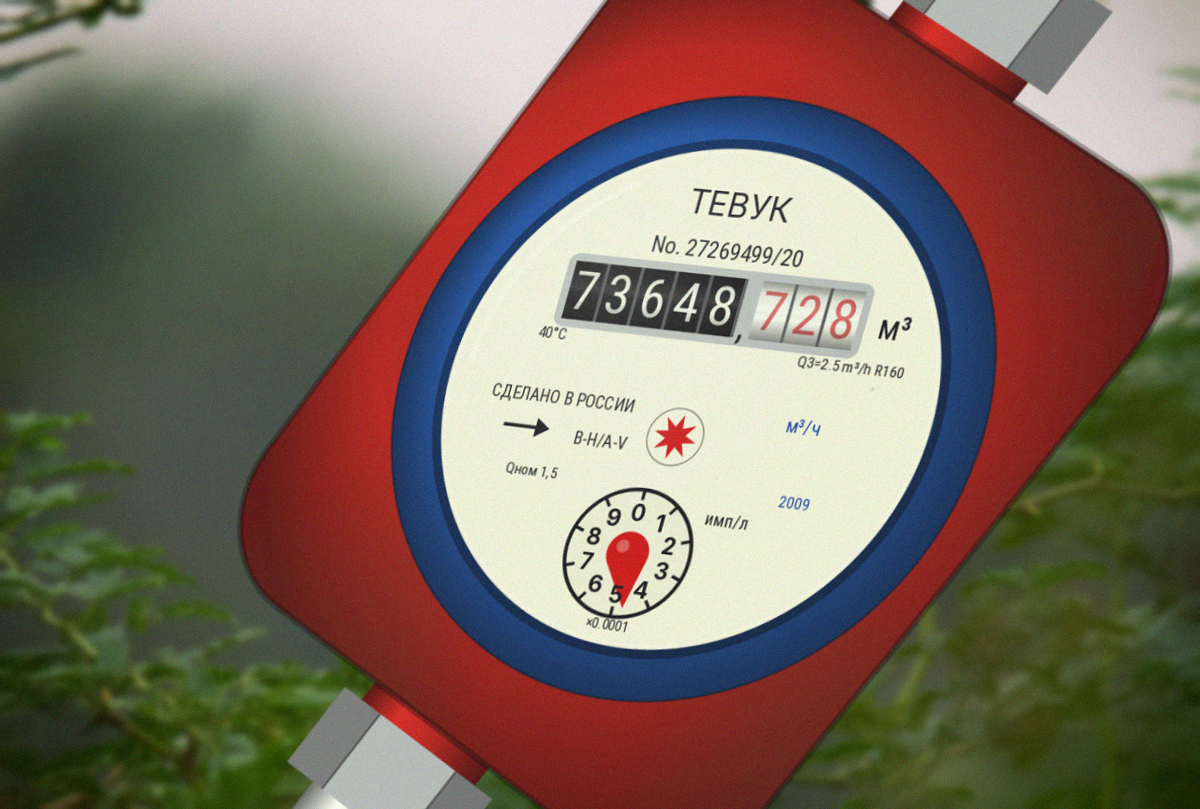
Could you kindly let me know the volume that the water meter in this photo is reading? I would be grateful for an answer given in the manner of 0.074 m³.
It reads 73648.7284 m³
